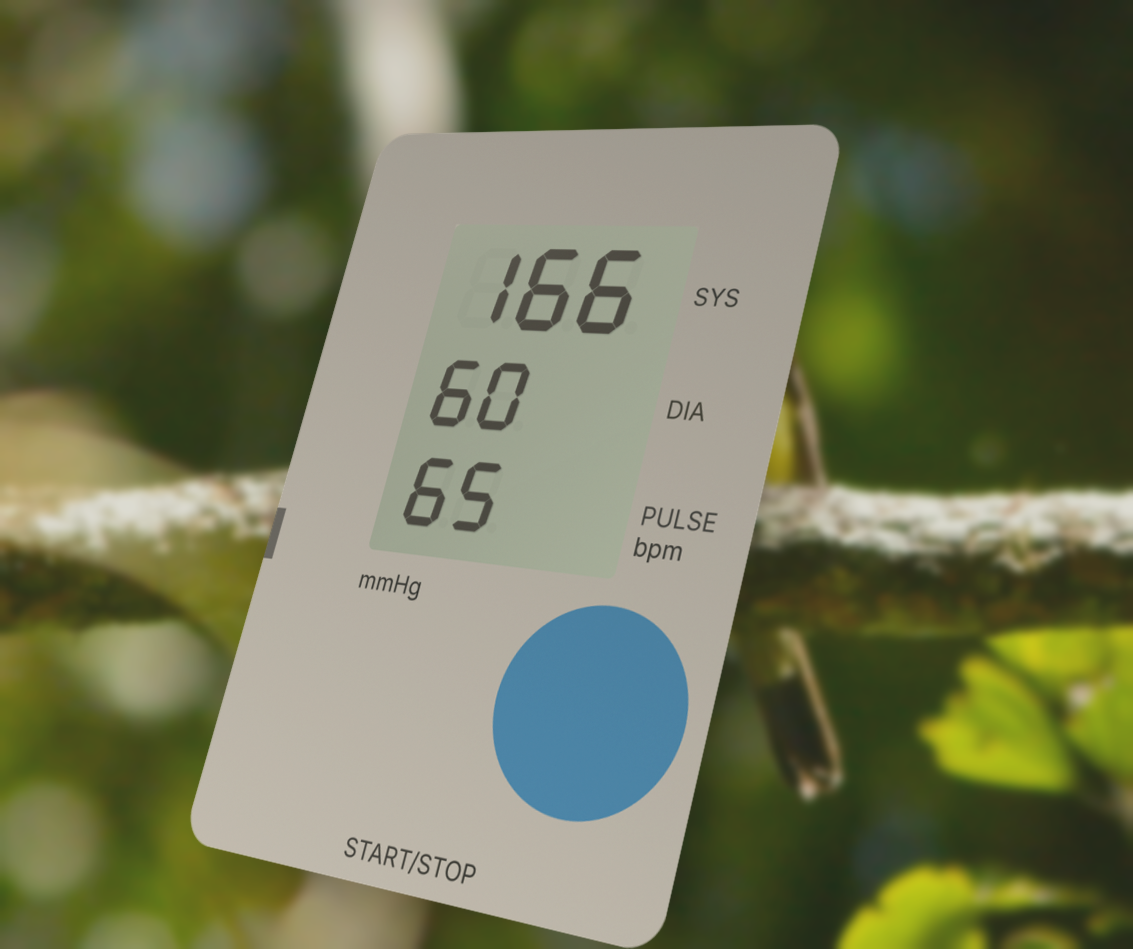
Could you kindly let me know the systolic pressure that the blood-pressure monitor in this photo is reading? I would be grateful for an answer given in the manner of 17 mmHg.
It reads 166 mmHg
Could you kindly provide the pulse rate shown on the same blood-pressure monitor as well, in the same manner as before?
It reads 65 bpm
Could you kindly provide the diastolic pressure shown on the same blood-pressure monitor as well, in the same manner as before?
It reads 60 mmHg
